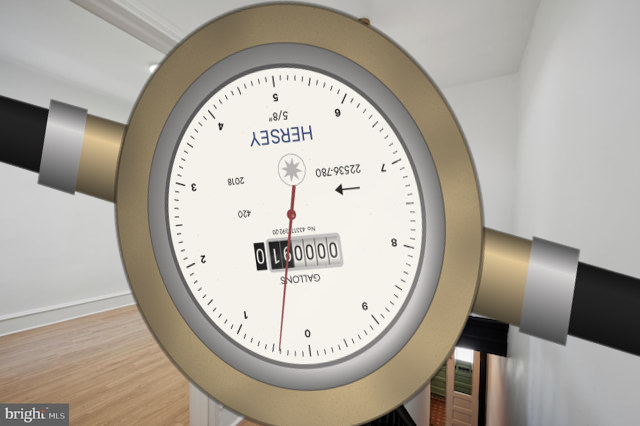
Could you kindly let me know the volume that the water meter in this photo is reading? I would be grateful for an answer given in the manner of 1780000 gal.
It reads 910.4 gal
